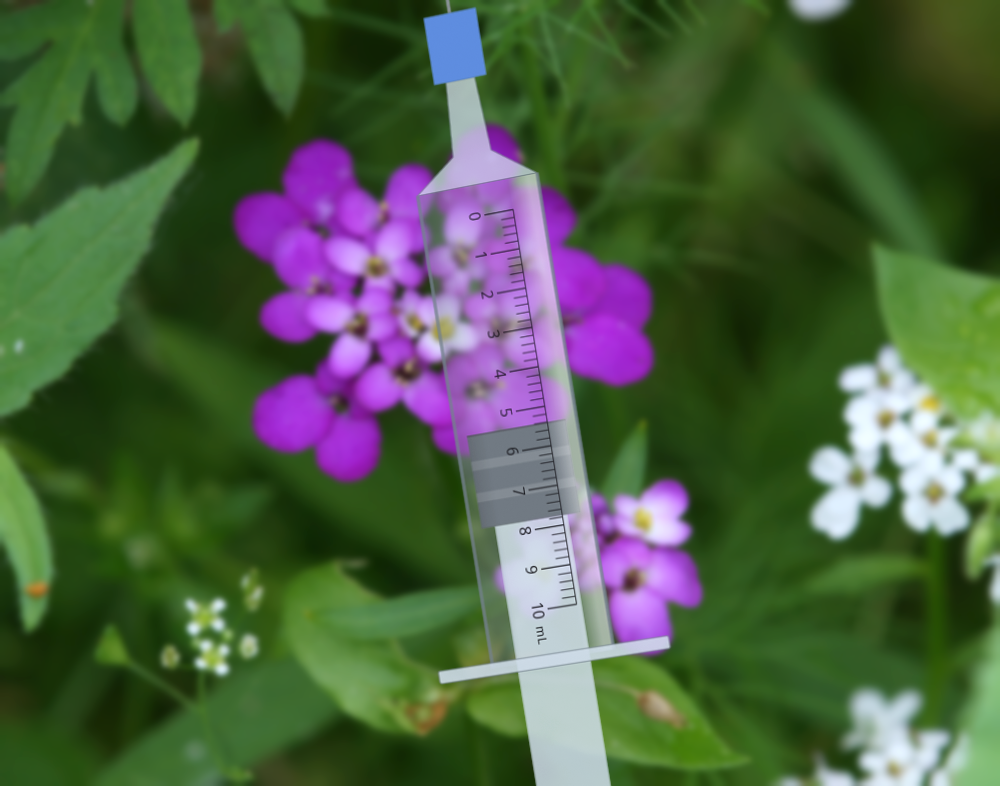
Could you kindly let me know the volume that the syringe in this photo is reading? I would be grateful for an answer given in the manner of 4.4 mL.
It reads 5.4 mL
